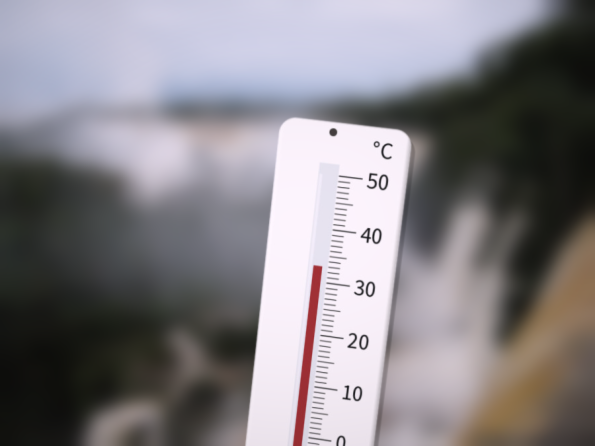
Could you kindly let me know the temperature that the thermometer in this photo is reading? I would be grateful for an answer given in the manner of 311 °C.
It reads 33 °C
